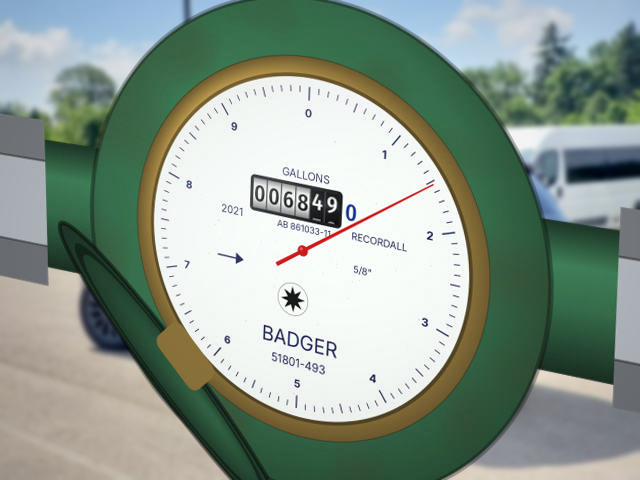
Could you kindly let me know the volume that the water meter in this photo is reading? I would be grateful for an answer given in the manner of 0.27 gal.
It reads 68491.5 gal
